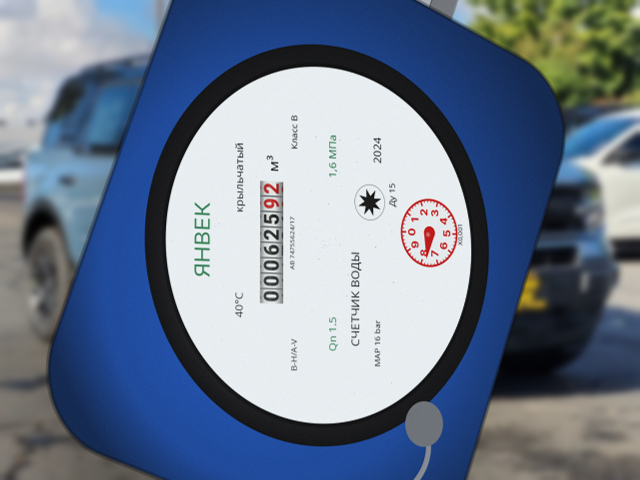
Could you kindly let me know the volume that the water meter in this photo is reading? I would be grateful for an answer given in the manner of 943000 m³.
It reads 625.927 m³
